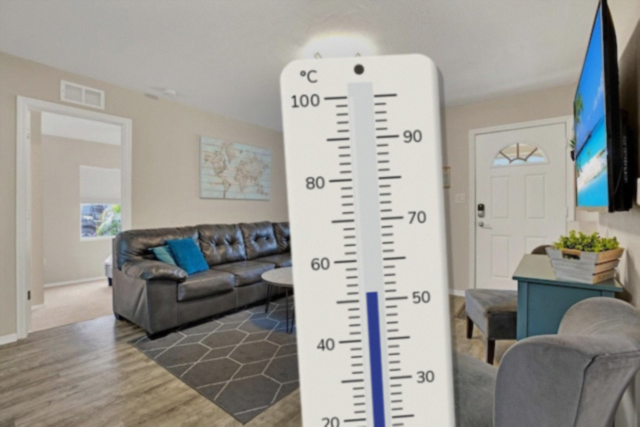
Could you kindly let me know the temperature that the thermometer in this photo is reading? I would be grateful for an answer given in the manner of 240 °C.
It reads 52 °C
